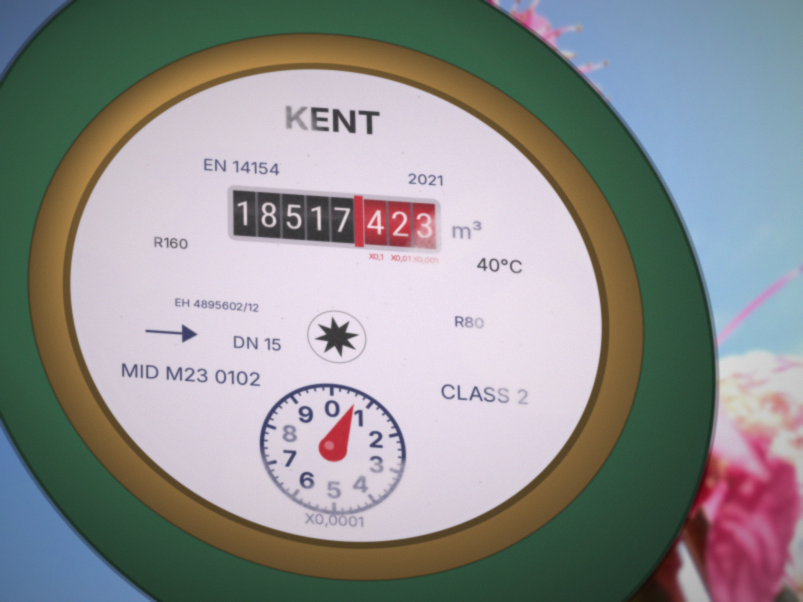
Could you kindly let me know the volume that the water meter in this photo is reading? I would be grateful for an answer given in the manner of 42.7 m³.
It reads 18517.4230 m³
